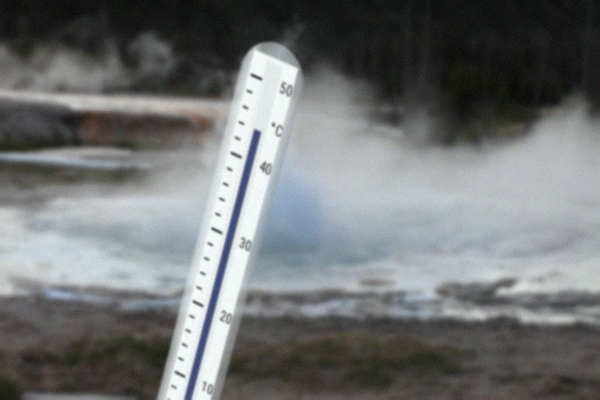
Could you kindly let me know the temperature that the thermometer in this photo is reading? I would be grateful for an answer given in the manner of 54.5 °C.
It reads 44 °C
